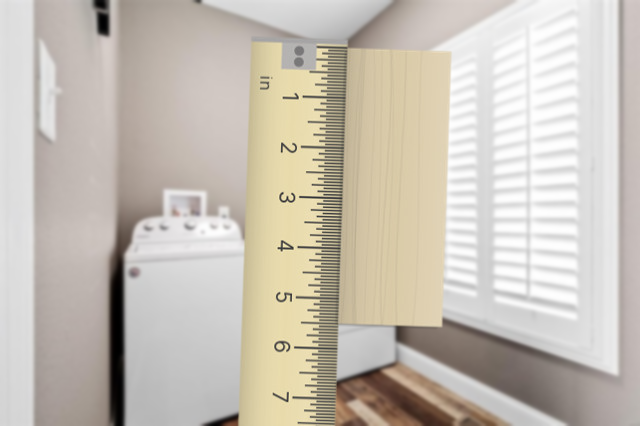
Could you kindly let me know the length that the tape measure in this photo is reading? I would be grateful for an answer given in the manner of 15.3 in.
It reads 5.5 in
